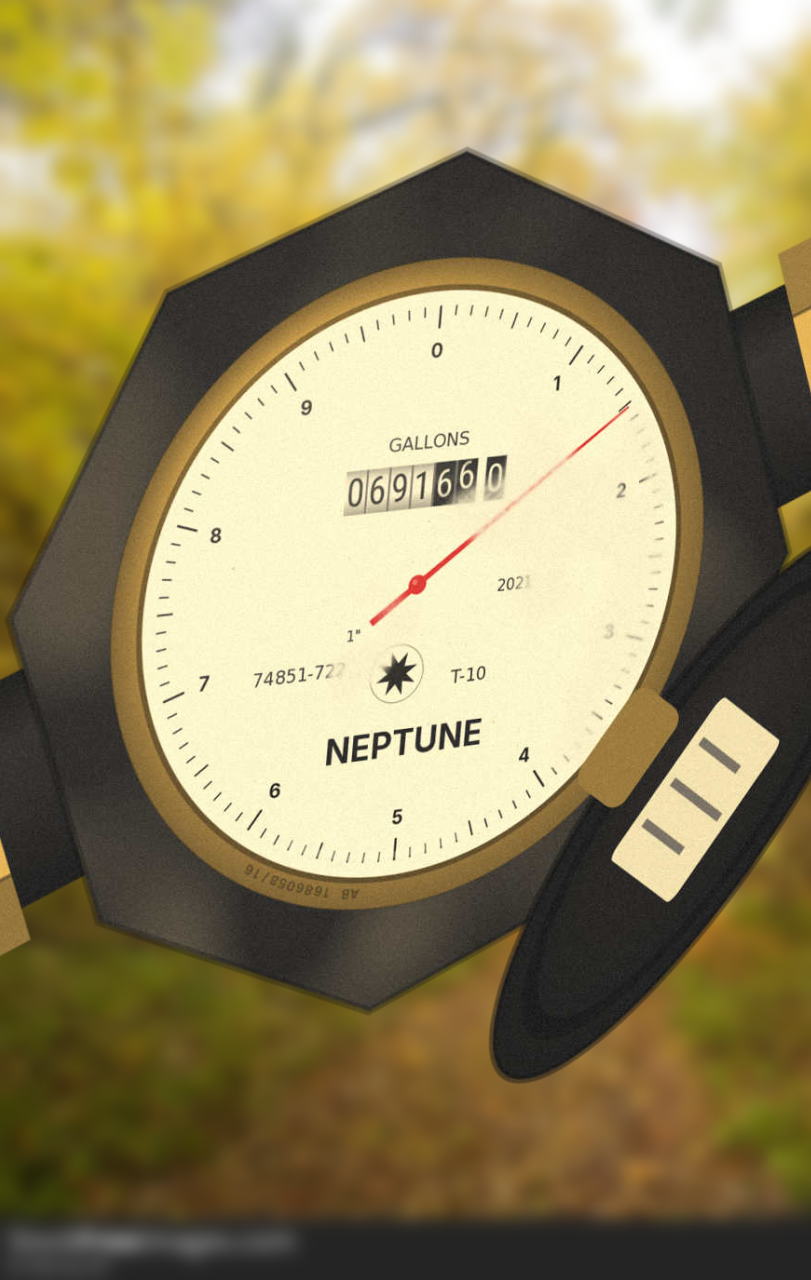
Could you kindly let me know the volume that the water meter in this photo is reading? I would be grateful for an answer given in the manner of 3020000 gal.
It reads 691661.5 gal
